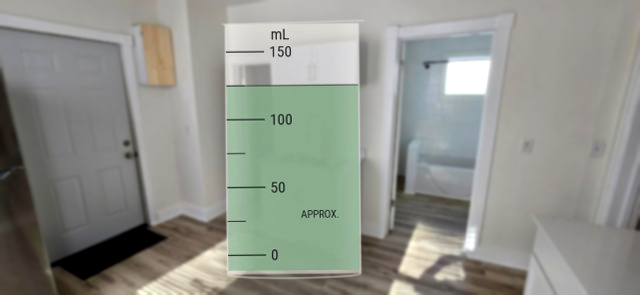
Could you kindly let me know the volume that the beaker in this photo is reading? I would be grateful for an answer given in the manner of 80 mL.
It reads 125 mL
